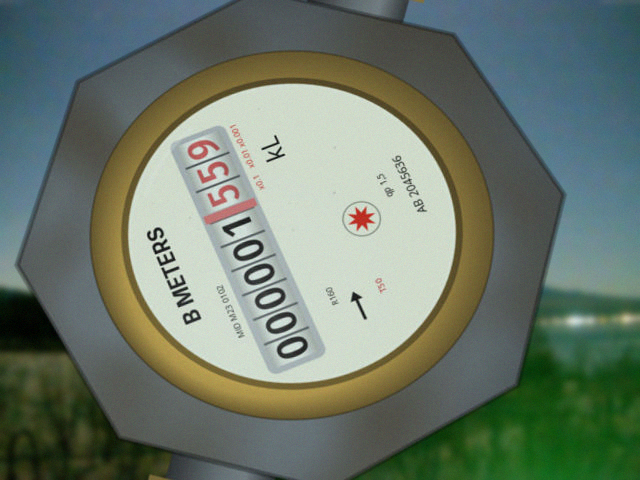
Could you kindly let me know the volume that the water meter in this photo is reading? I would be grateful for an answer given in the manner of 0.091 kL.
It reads 1.559 kL
